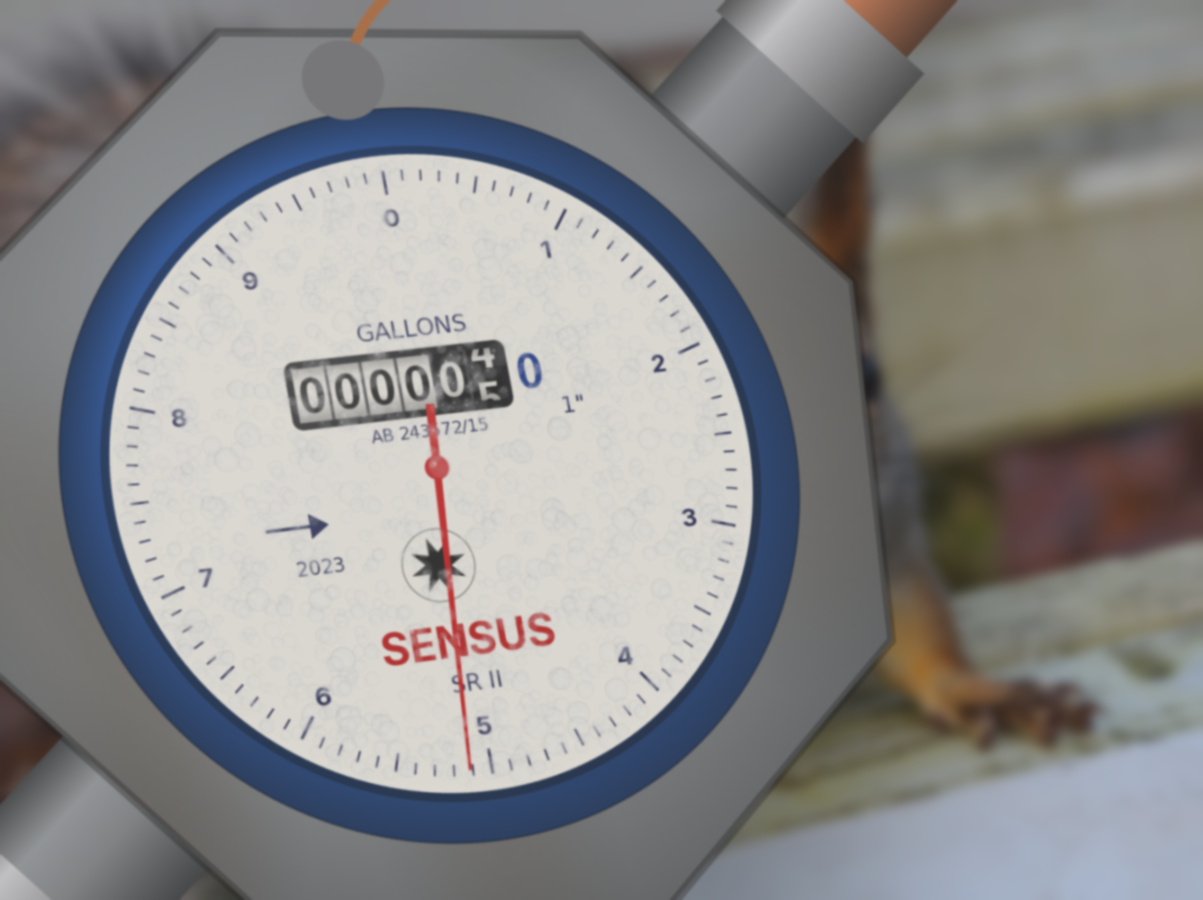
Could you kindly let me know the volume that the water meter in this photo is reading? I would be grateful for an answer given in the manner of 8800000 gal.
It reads 45.1 gal
